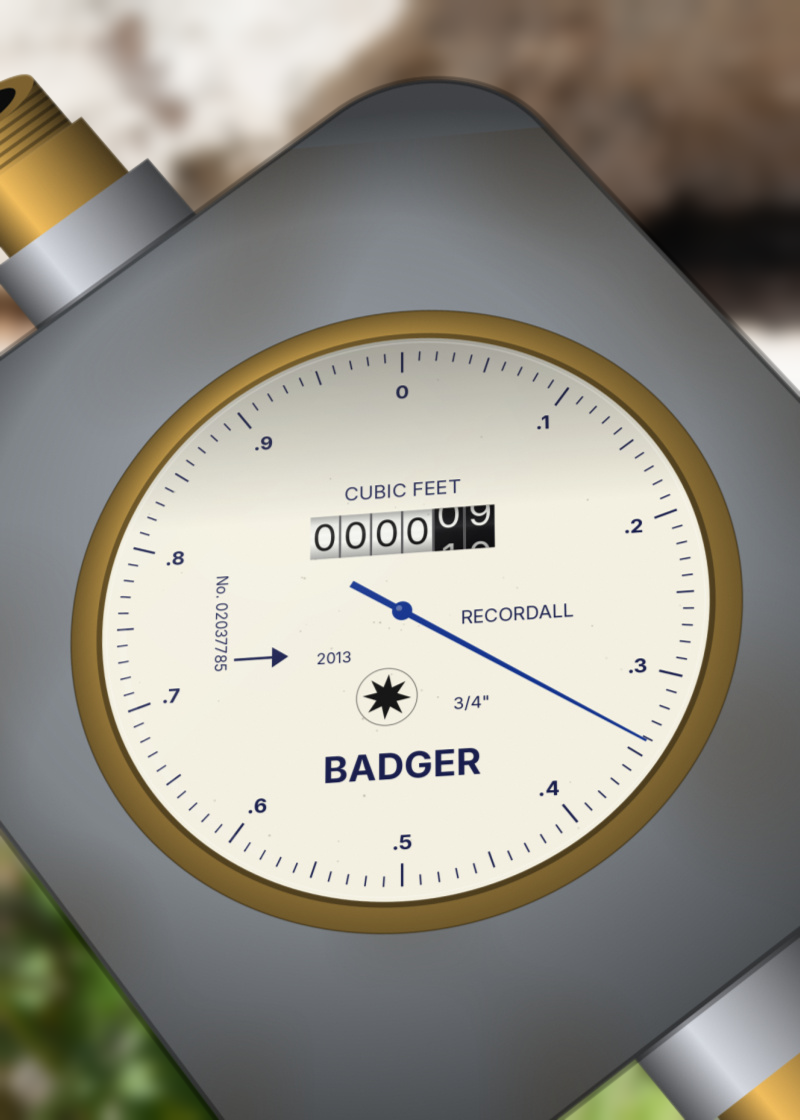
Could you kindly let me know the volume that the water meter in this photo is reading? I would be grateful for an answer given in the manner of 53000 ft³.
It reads 9.34 ft³
